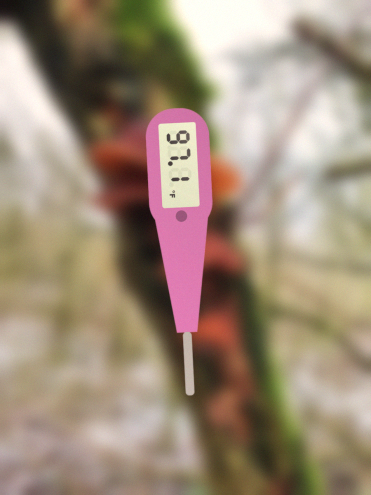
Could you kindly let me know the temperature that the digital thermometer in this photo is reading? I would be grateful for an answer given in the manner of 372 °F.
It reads 97.1 °F
